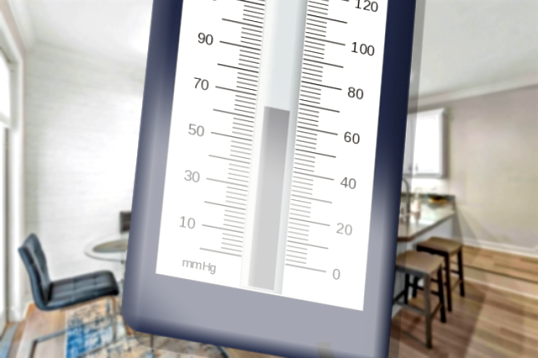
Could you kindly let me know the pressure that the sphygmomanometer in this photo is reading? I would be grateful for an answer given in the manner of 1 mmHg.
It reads 66 mmHg
